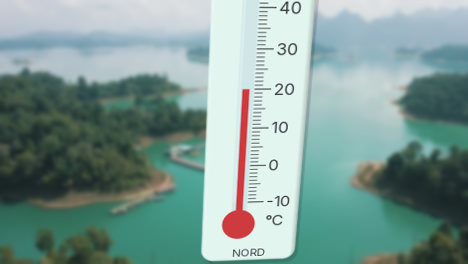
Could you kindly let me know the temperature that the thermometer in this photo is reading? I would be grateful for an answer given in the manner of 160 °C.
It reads 20 °C
